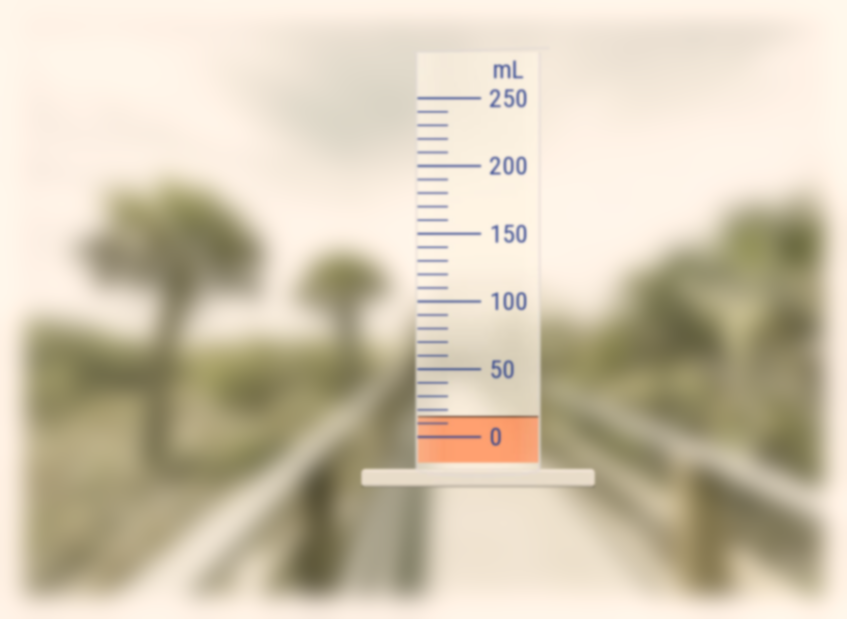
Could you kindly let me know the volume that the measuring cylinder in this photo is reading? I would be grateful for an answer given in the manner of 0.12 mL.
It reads 15 mL
